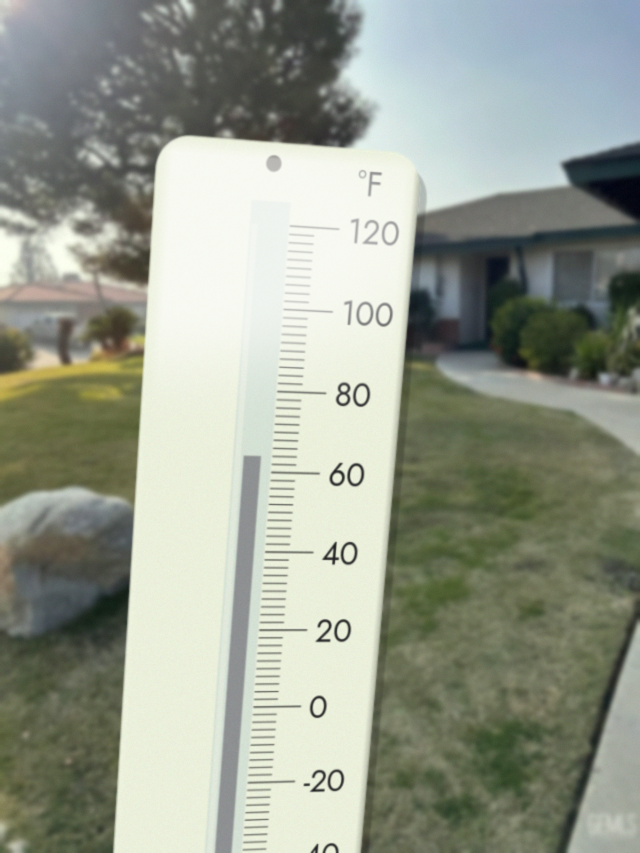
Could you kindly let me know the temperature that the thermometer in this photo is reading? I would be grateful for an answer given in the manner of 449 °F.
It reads 64 °F
